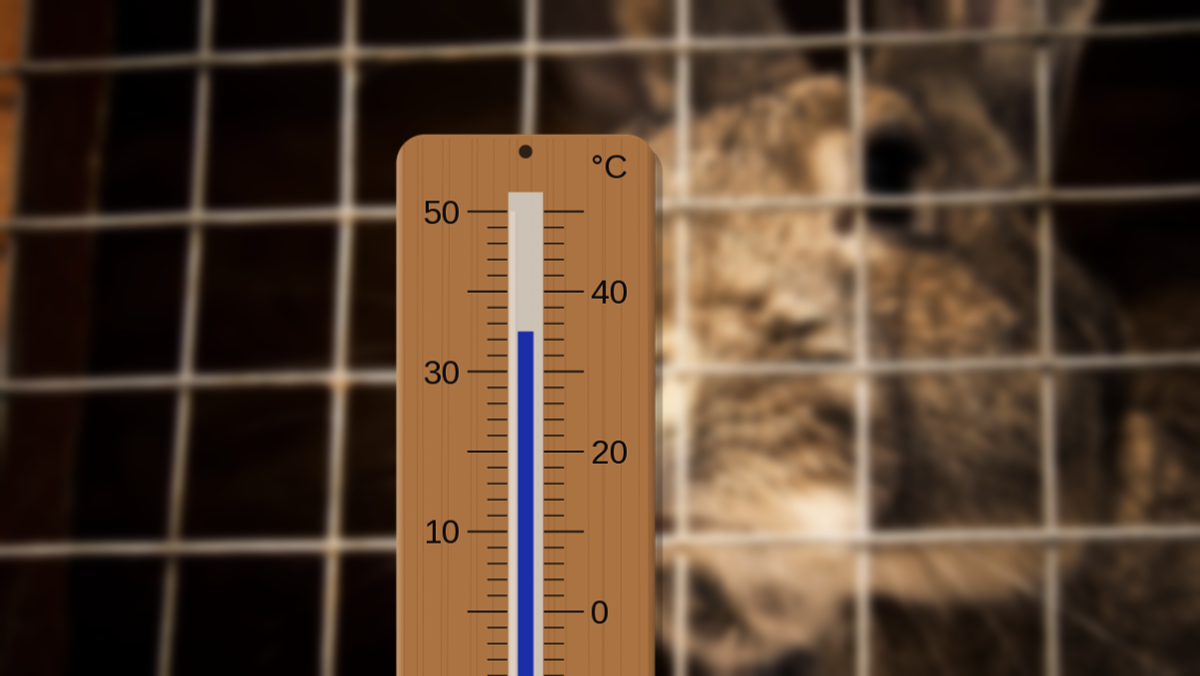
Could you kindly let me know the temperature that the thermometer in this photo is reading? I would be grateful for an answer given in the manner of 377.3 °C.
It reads 35 °C
